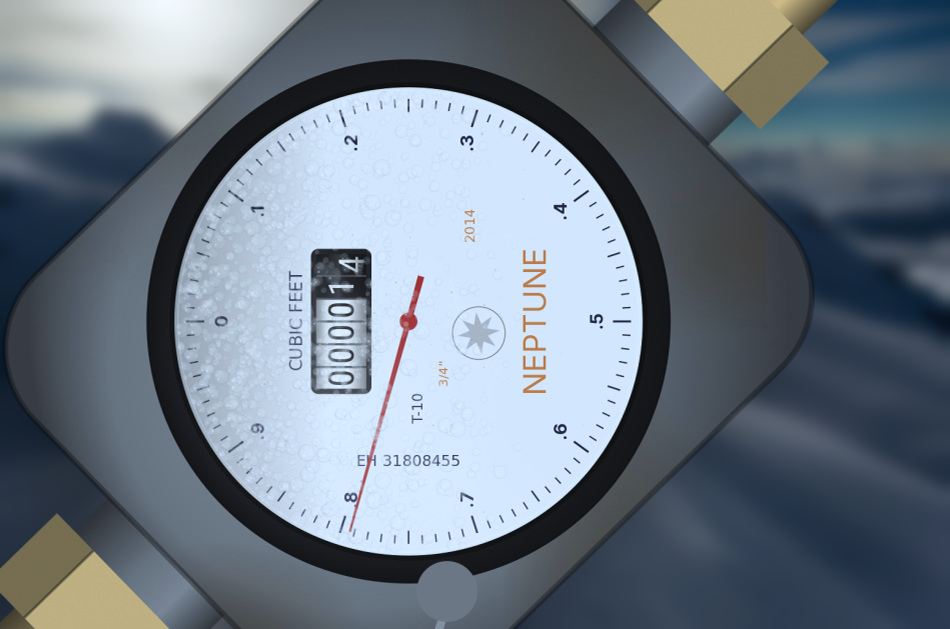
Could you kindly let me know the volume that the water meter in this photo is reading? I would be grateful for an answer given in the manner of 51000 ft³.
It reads 13.79 ft³
